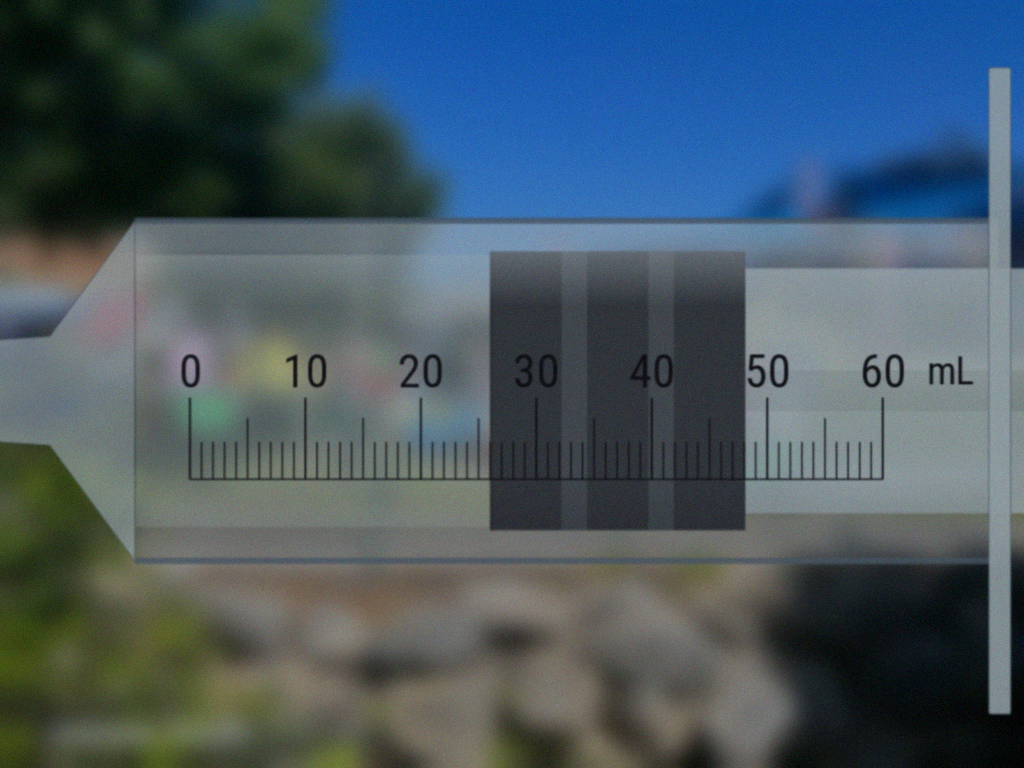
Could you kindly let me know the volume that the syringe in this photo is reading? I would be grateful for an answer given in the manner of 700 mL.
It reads 26 mL
